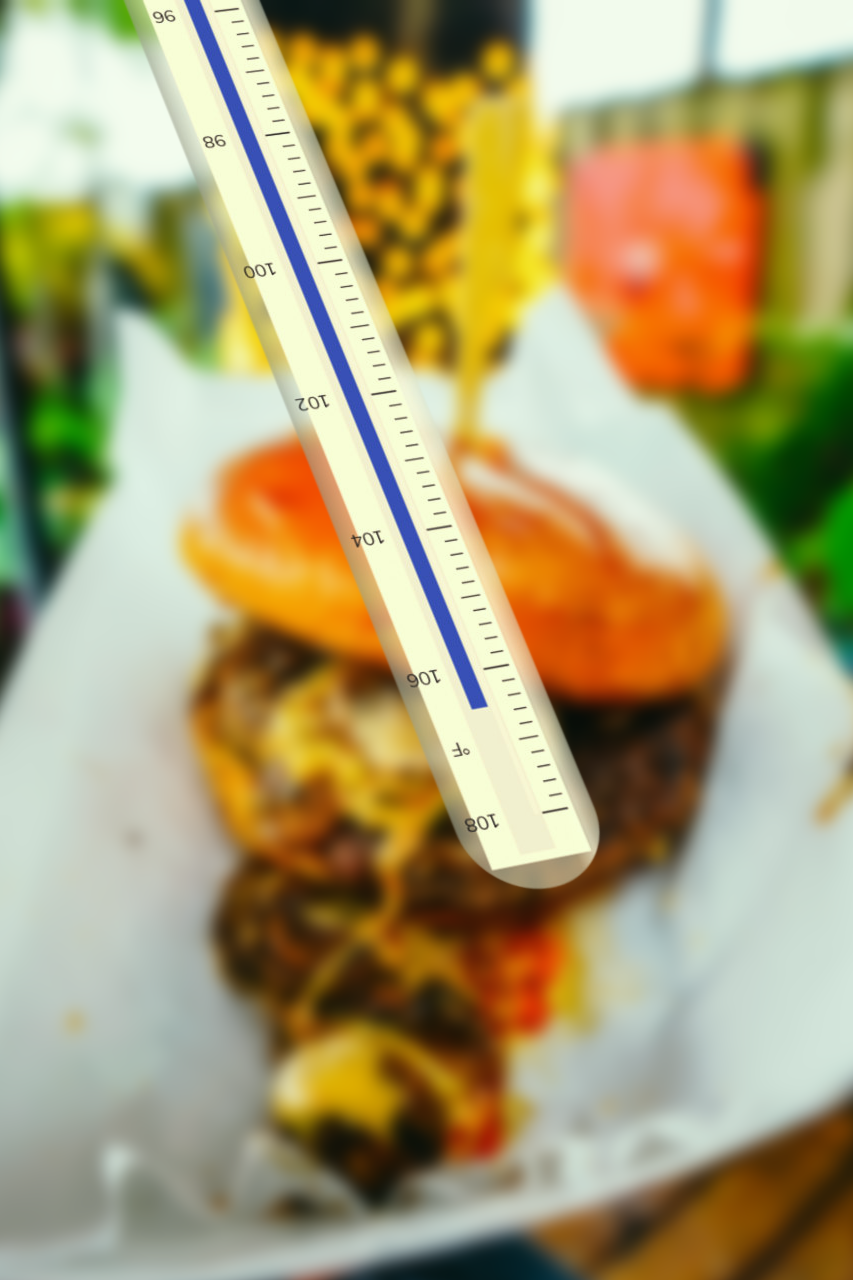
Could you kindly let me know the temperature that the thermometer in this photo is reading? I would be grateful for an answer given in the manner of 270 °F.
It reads 106.5 °F
